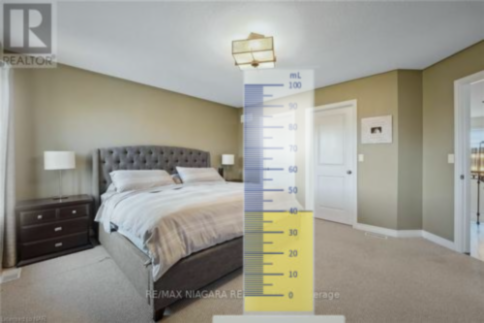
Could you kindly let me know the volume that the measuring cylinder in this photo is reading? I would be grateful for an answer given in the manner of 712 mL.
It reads 40 mL
